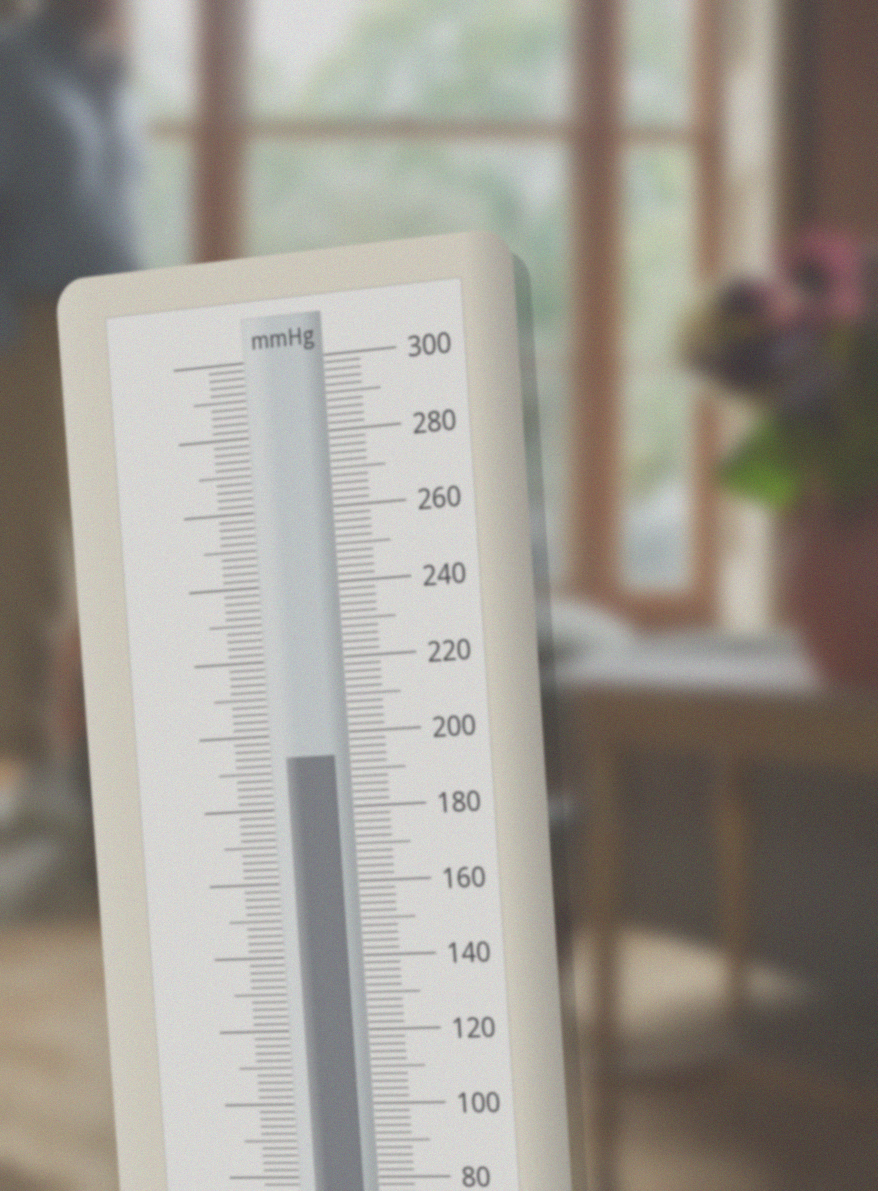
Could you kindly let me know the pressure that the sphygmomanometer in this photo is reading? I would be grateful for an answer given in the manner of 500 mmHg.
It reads 194 mmHg
